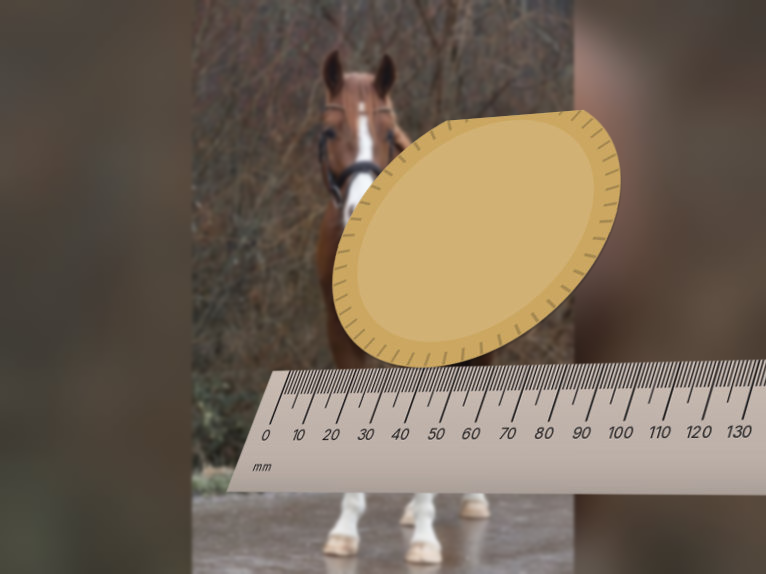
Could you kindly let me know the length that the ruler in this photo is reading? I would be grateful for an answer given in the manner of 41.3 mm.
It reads 80 mm
